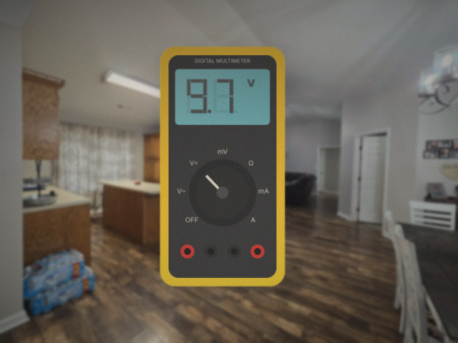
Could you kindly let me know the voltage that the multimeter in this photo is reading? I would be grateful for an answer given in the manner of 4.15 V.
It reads 9.7 V
